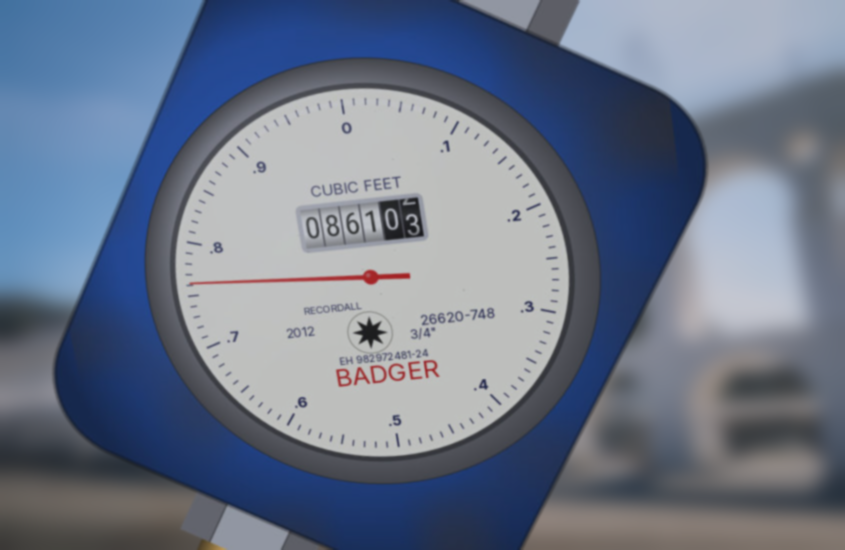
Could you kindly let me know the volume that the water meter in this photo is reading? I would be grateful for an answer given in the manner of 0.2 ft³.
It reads 86102.76 ft³
